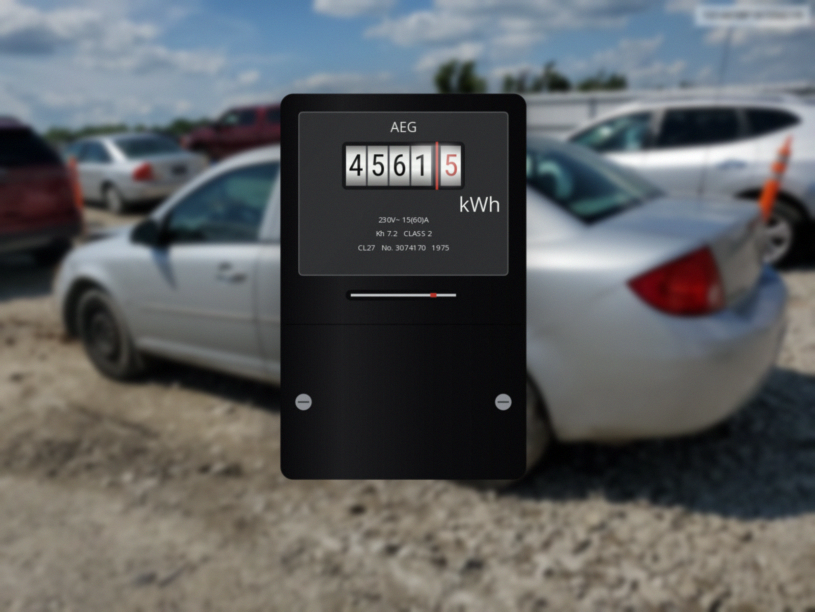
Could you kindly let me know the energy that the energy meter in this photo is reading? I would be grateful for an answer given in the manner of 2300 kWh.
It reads 4561.5 kWh
